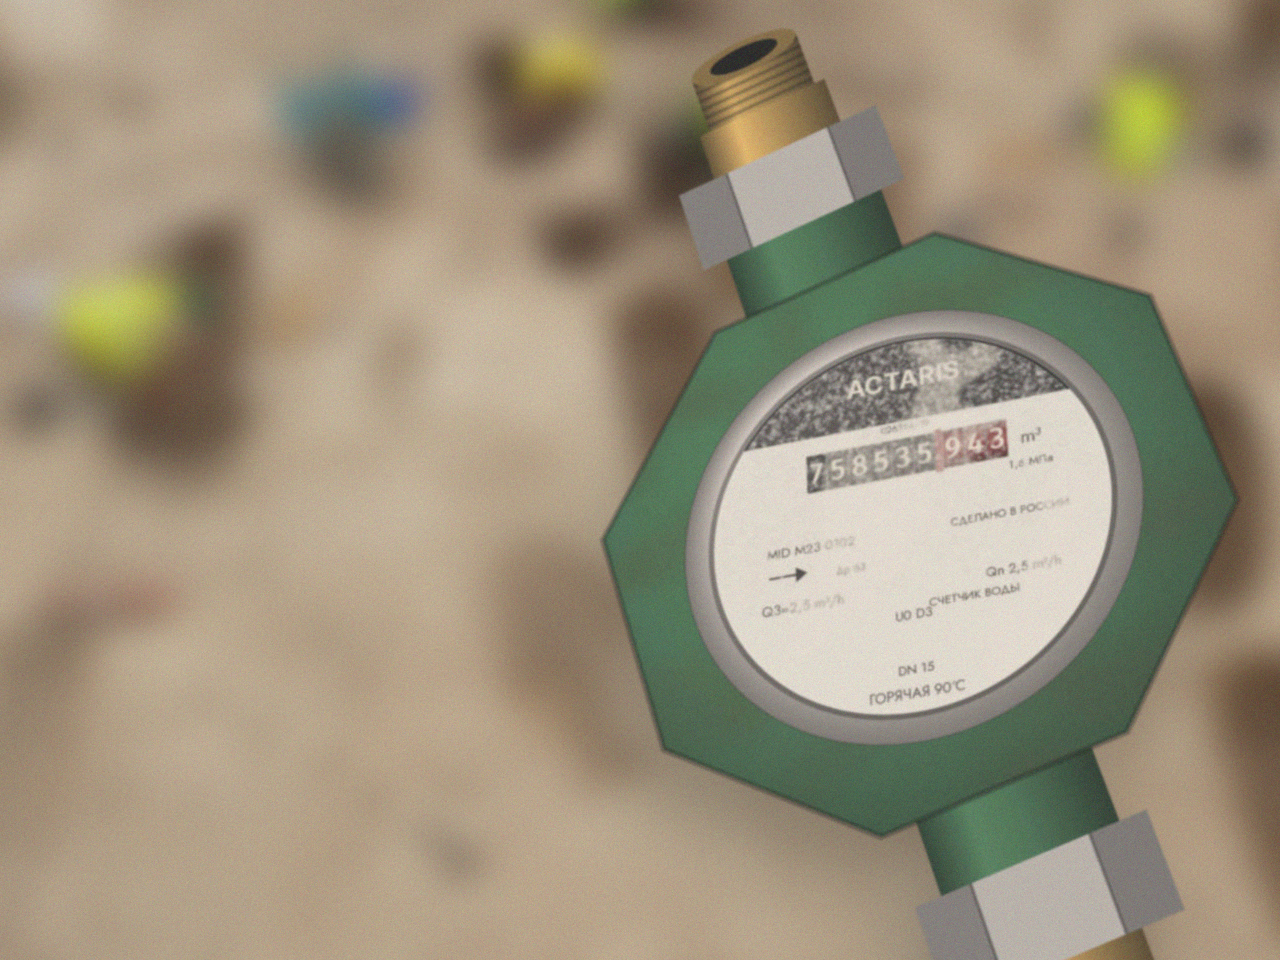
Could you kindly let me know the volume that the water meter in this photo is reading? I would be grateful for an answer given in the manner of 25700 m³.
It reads 758535.943 m³
